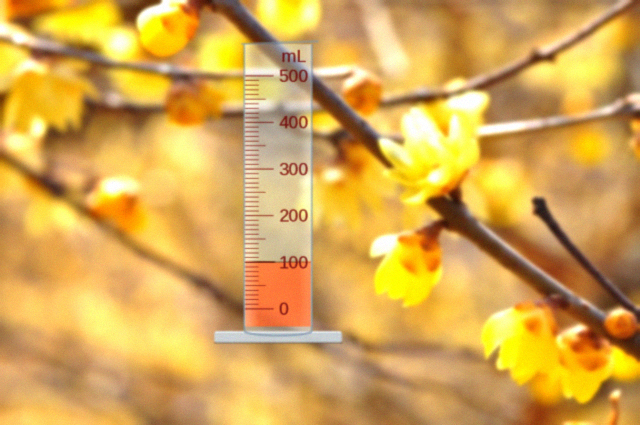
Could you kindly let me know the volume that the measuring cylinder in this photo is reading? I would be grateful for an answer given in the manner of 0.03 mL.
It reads 100 mL
